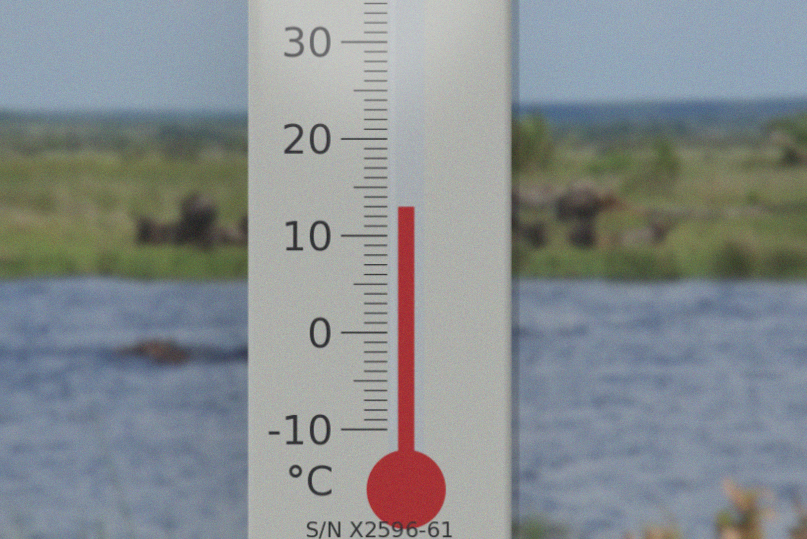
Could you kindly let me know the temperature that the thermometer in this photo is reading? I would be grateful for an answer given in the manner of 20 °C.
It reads 13 °C
